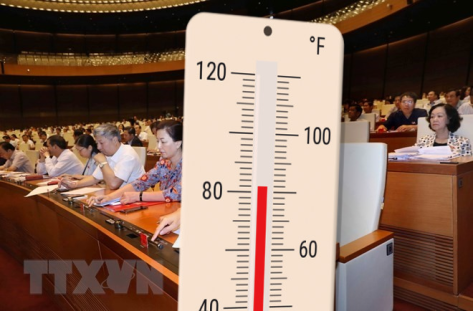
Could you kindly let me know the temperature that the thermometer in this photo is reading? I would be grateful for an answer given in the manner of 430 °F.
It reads 82 °F
